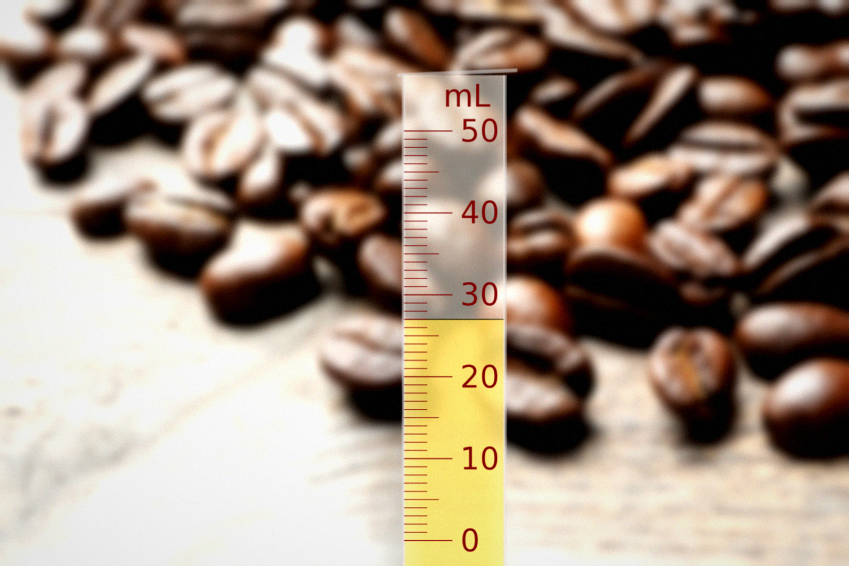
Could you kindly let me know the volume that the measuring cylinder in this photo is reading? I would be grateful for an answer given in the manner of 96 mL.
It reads 27 mL
